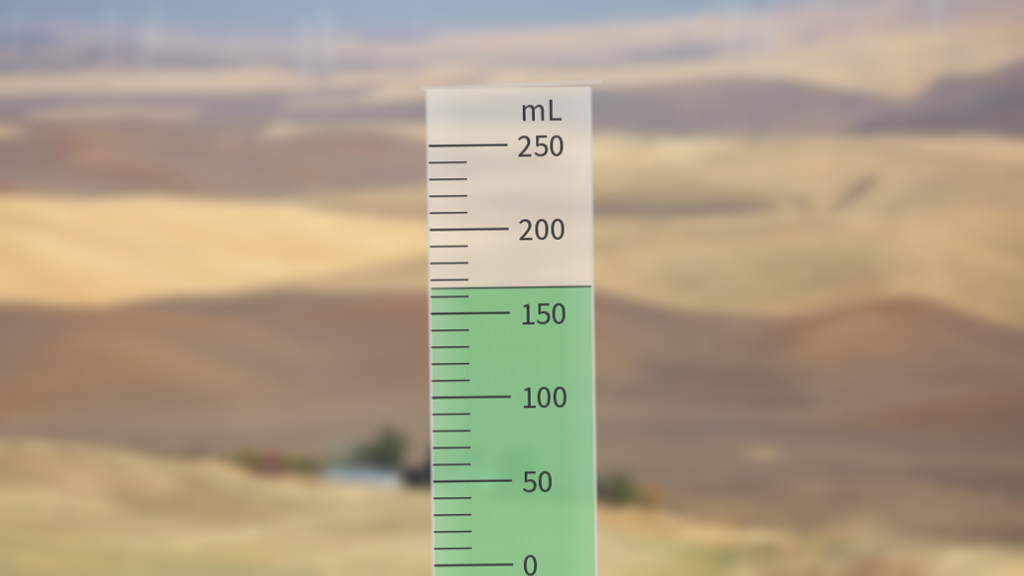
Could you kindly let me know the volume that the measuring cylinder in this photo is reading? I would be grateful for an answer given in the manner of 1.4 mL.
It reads 165 mL
